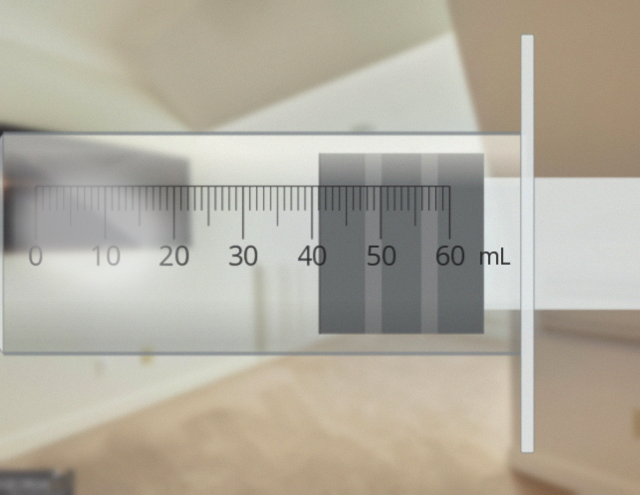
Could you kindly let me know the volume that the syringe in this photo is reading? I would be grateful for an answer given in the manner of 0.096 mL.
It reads 41 mL
